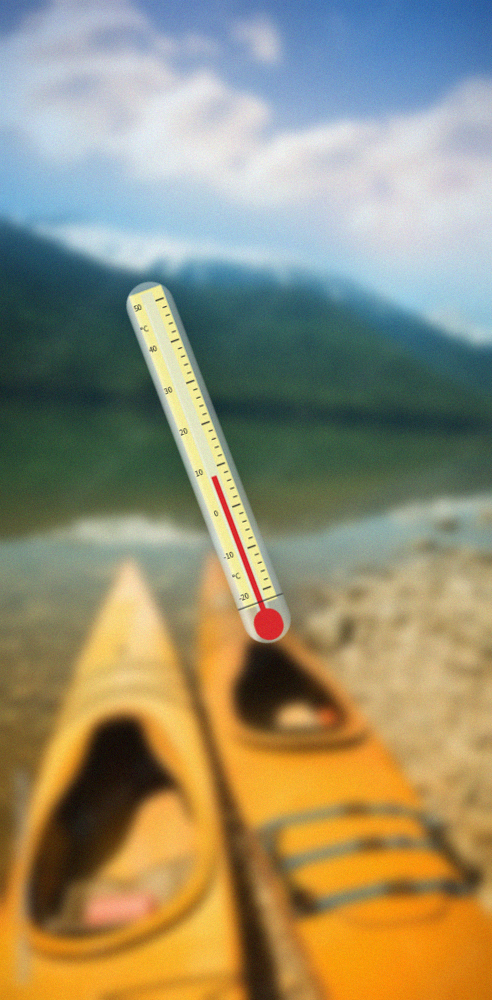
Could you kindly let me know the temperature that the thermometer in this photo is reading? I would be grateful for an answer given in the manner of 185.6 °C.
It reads 8 °C
